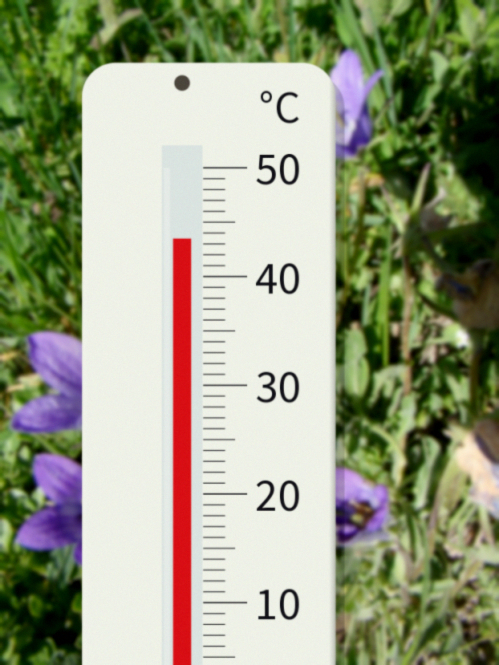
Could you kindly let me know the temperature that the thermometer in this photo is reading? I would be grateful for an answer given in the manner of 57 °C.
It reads 43.5 °C
